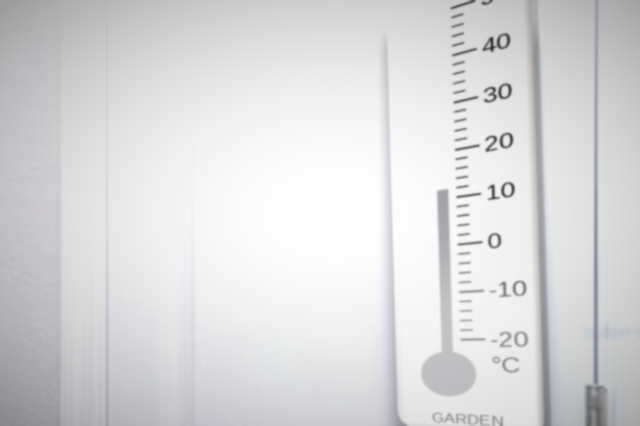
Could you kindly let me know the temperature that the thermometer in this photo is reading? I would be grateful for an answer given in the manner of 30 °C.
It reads 12 °C
